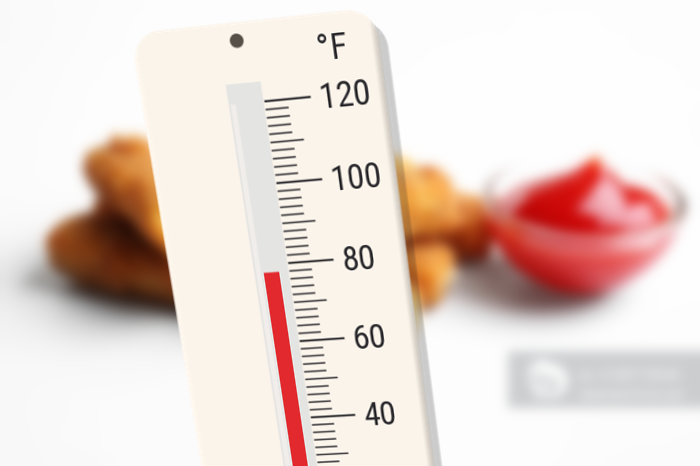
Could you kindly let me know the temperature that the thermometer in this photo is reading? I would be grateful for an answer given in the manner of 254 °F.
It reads 78 °F
